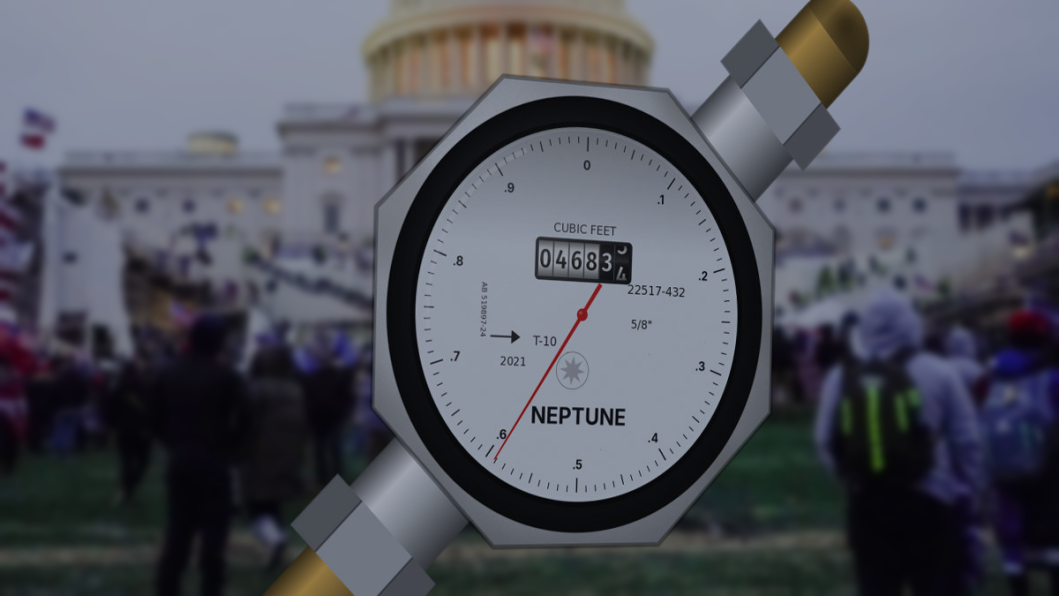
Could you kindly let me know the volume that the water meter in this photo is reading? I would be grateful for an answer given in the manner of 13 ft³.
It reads 46833.59 ft³
